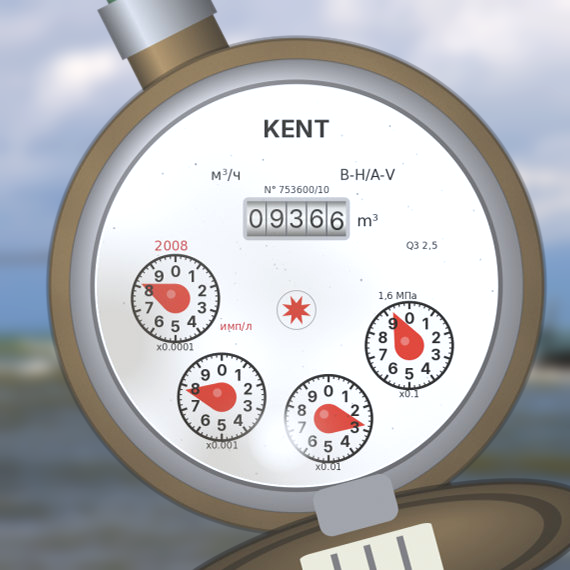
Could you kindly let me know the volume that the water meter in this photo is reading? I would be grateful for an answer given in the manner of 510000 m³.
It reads 9365.9278 m³
